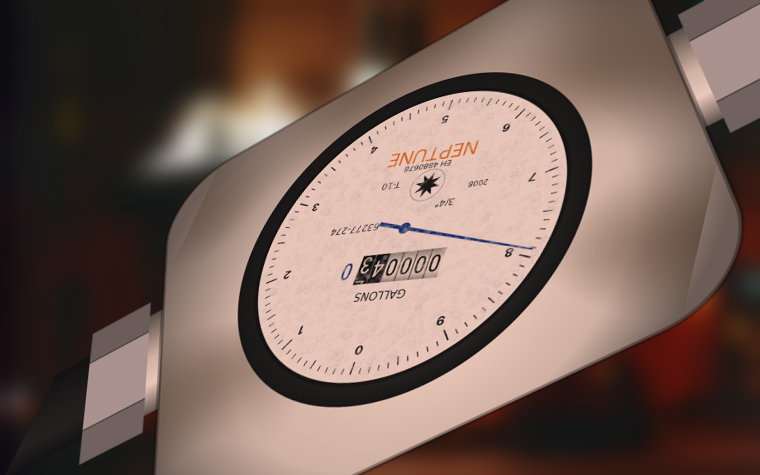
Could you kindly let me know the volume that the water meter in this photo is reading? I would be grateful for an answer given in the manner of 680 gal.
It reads 427.9 gal
